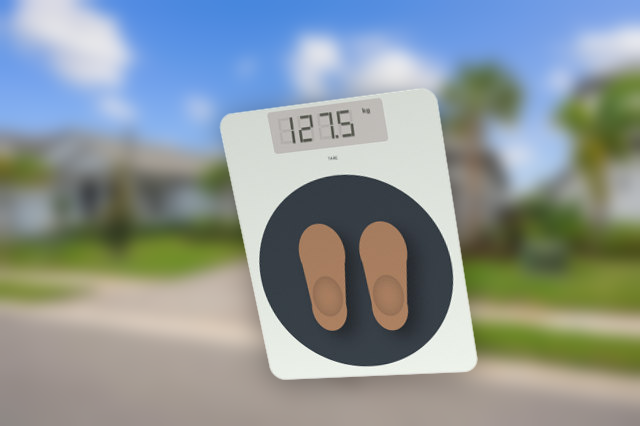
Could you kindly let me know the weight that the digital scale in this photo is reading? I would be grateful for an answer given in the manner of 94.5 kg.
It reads 127.5 kg
